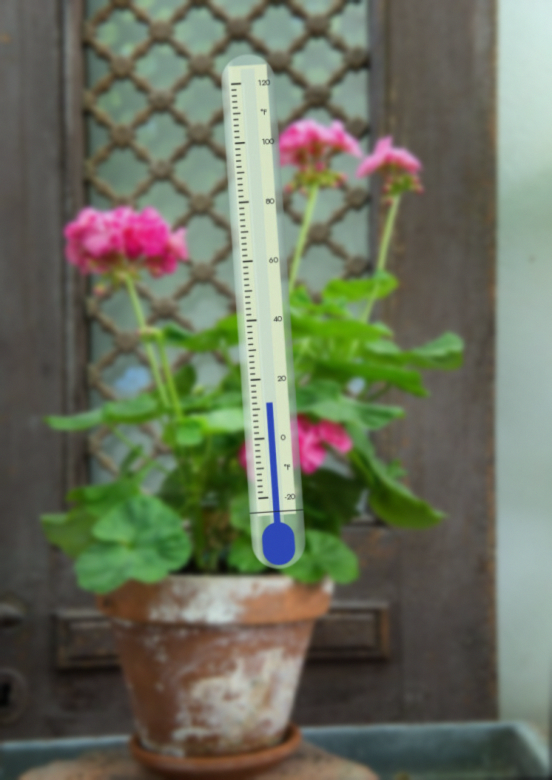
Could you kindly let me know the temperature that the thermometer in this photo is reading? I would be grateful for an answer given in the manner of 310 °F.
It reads 12 °F
